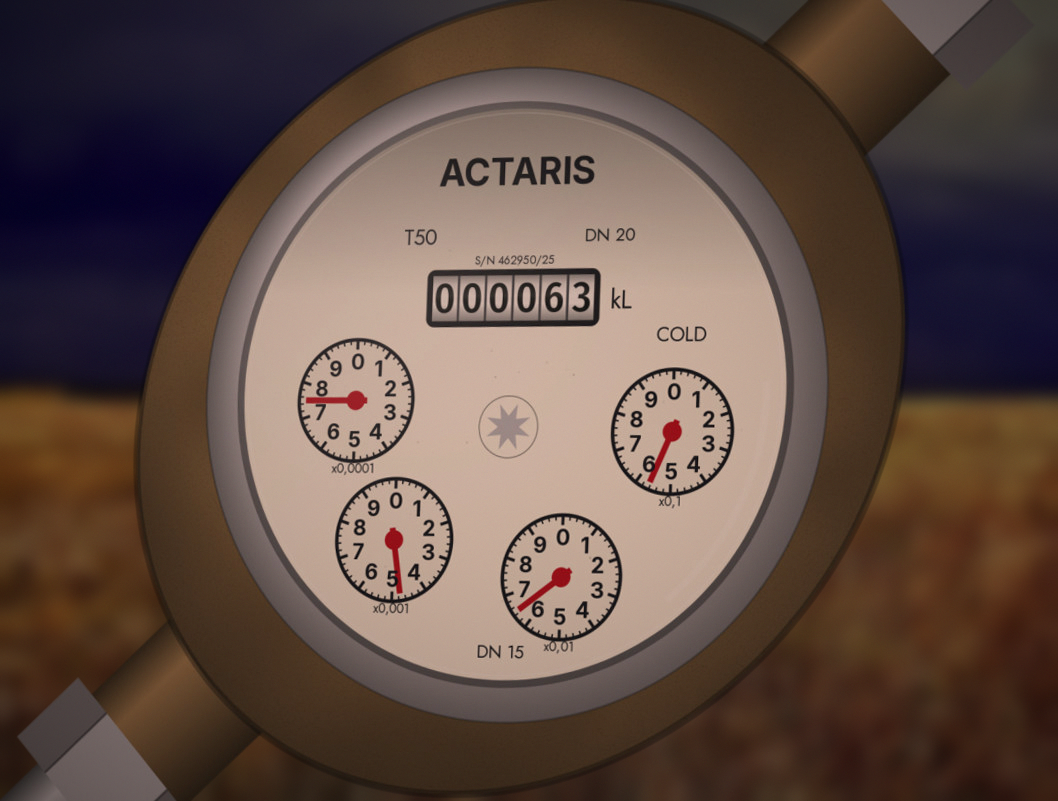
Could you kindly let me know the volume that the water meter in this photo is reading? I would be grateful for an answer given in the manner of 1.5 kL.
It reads 63.5647 kL
